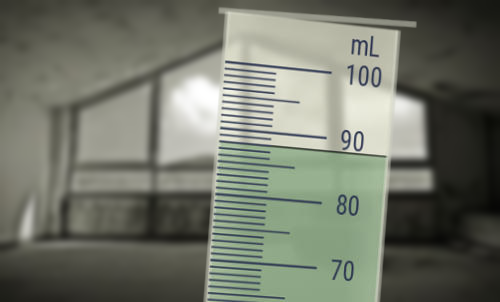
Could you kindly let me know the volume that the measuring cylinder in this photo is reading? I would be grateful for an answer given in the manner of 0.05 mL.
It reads 88 mL
